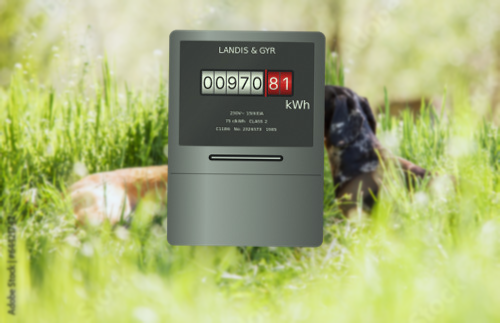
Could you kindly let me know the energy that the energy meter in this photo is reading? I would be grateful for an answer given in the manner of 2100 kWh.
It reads 970.81 kWh
